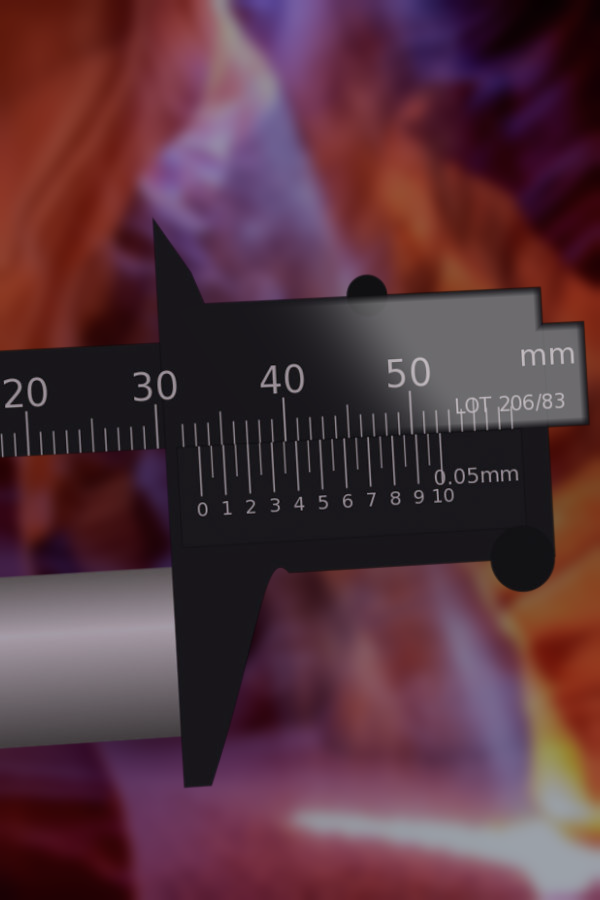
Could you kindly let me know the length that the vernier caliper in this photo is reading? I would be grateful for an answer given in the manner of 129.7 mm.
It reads 33.2 mm
